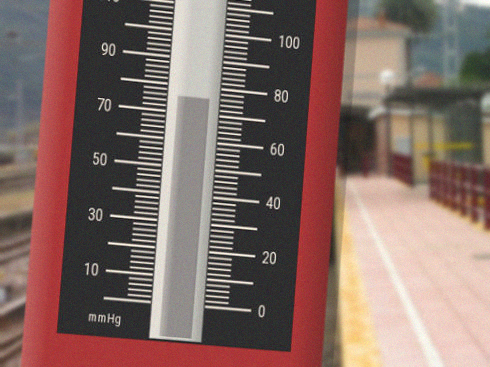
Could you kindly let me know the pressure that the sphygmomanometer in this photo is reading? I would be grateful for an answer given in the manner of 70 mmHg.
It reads 76 mmHg
